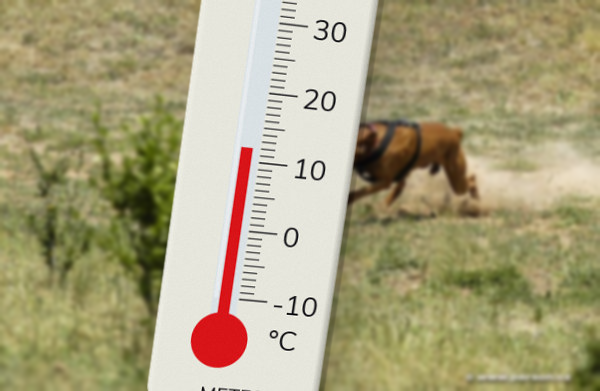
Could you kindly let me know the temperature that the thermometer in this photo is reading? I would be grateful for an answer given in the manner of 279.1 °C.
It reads 12 °C
